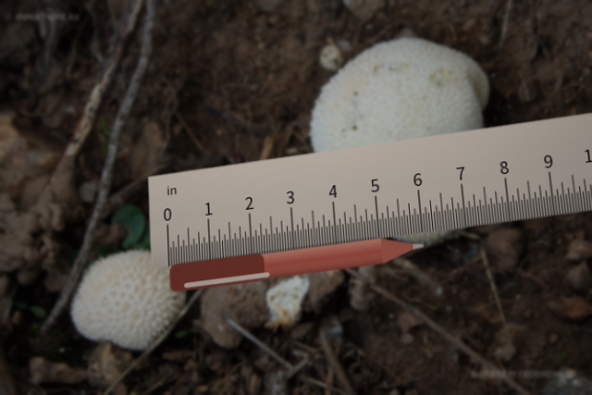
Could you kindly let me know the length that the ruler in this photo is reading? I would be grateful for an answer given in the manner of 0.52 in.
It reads 6 in
